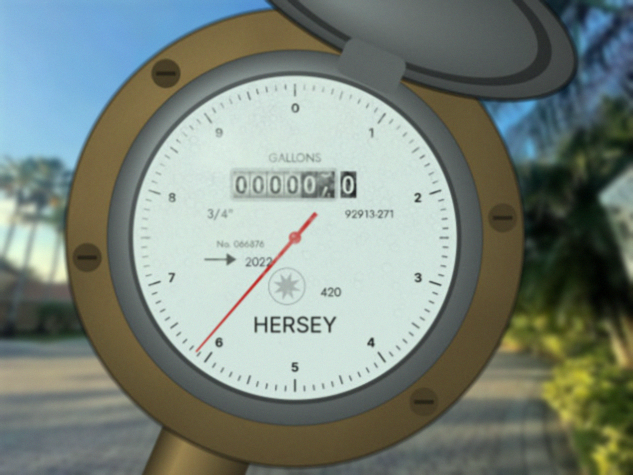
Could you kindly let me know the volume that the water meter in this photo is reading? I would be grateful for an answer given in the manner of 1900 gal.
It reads 36.1 gal
